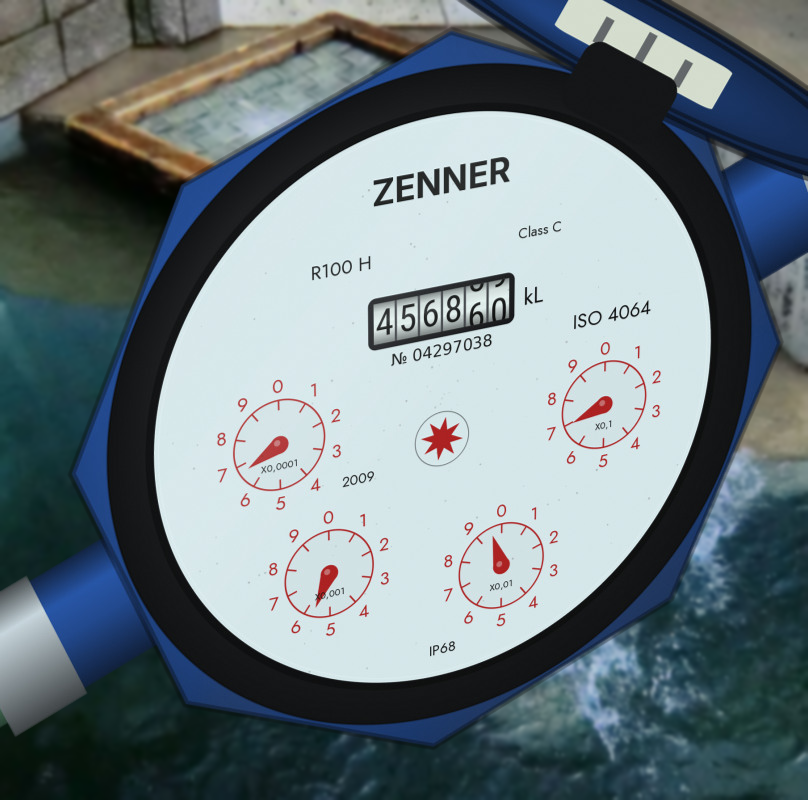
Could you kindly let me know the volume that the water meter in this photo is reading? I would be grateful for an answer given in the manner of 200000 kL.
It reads 456859.6956 kL
